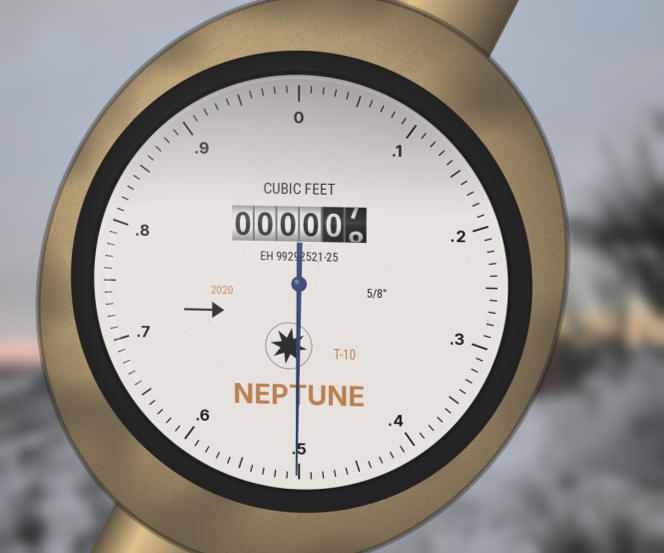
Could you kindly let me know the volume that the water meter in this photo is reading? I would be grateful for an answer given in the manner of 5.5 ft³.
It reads 7.50 ft³
